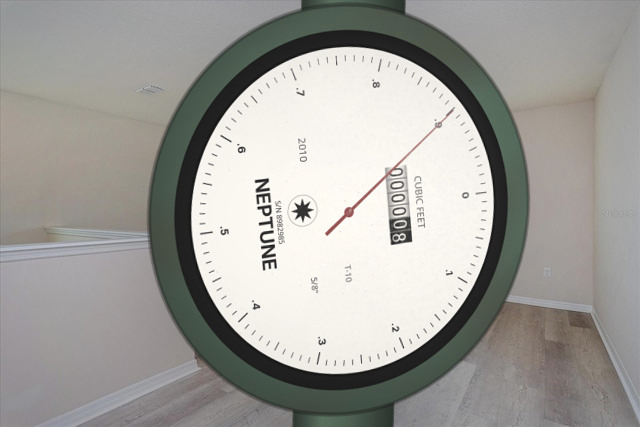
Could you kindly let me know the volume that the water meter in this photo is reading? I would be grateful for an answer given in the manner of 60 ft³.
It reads 7.90 ft³
